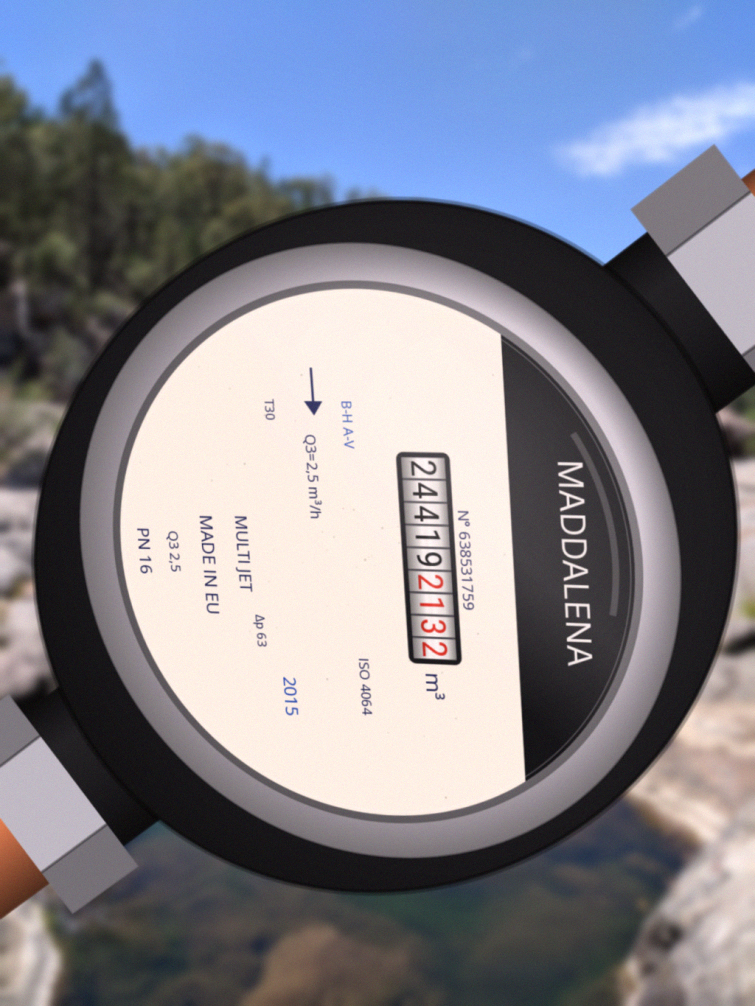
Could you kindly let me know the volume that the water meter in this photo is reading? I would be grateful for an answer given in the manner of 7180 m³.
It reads 24419.2132 m³
